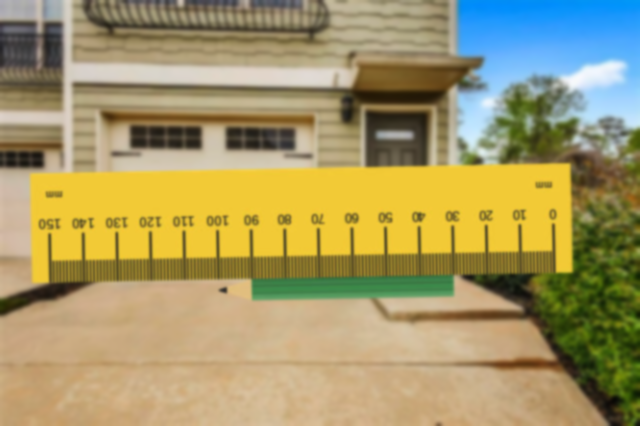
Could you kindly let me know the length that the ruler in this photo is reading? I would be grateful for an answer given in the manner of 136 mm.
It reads 70 mm
